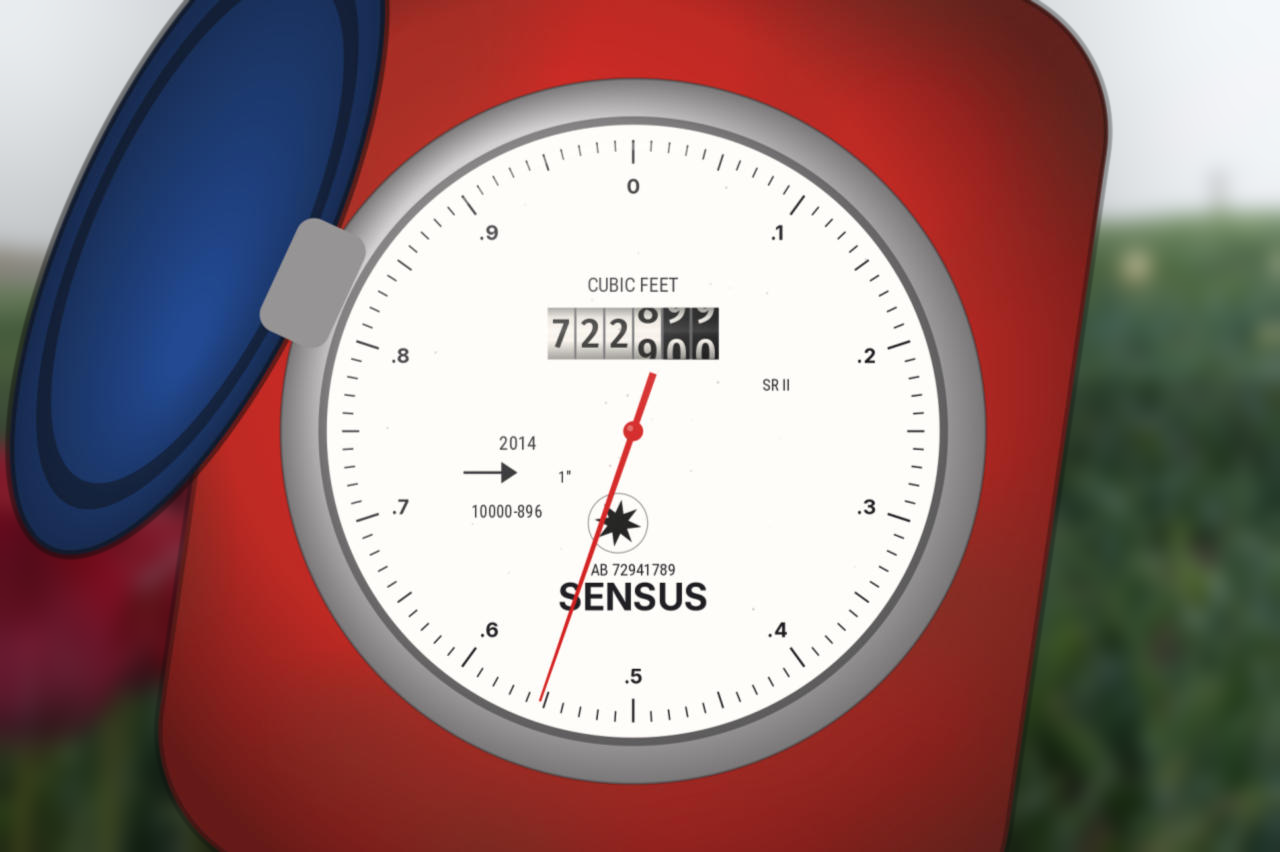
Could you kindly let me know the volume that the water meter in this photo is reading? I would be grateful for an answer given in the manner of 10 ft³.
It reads 722899.55 ft³
